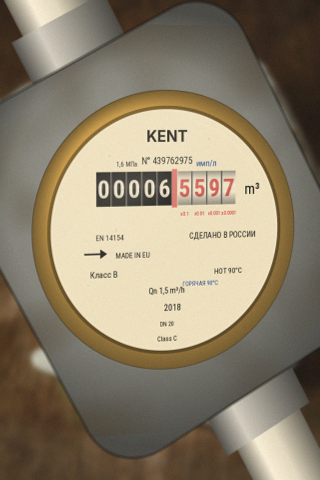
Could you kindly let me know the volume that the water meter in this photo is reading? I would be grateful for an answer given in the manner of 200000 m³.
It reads 6.5597 m³
